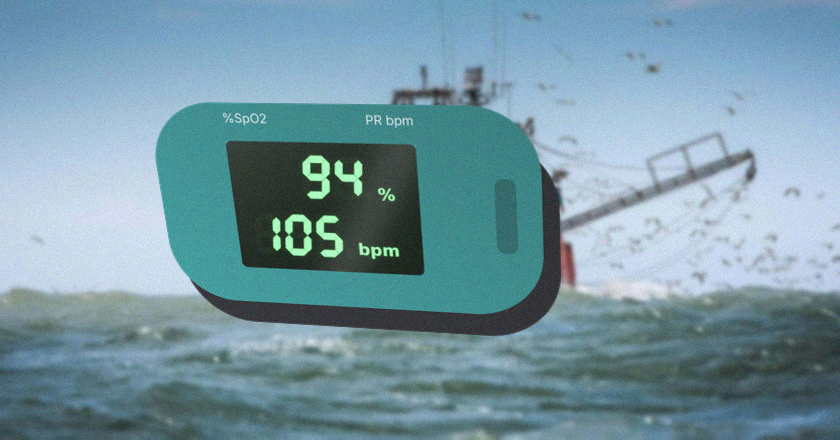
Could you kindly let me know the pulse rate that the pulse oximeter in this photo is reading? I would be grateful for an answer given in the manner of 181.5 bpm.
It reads 105 bpm
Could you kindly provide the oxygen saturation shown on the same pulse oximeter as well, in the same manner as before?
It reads 94 %
